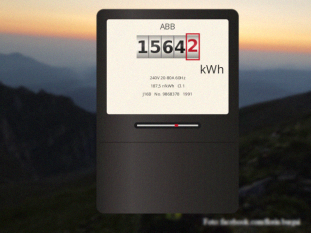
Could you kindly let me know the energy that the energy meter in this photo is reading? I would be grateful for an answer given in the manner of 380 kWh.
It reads 1564.2 kWh
